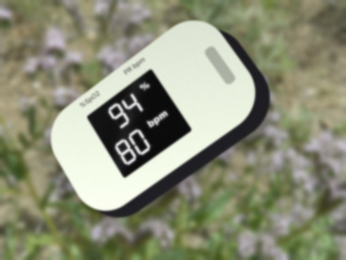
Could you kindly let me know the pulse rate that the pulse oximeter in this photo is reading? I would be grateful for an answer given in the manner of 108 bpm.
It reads 80 bpm
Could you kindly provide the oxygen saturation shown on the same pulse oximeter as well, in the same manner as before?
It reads 94 %
